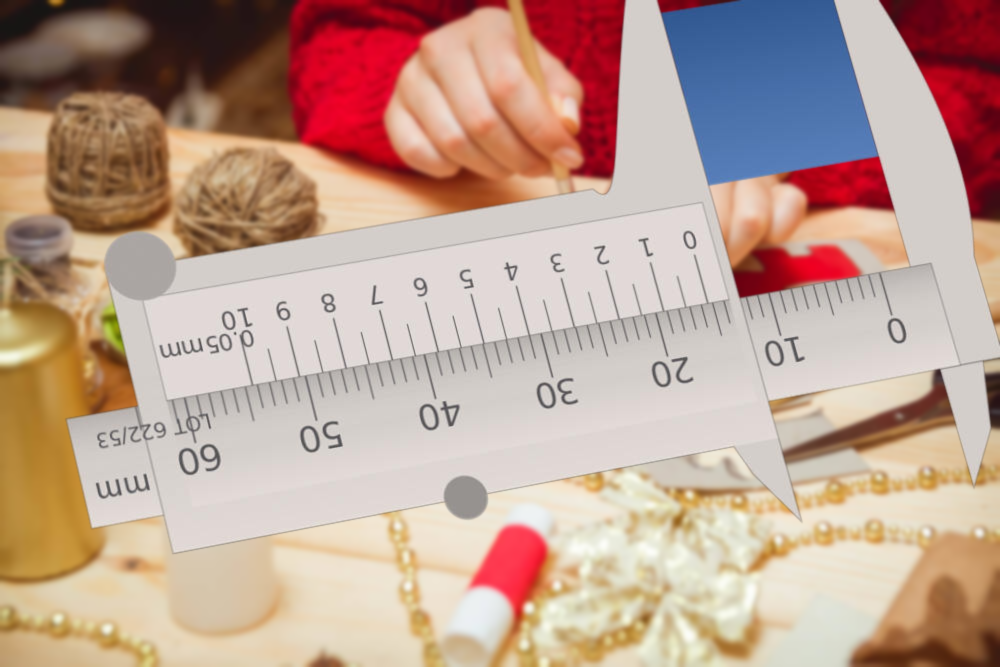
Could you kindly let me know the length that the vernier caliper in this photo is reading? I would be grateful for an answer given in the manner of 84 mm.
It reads 15.4 mm
